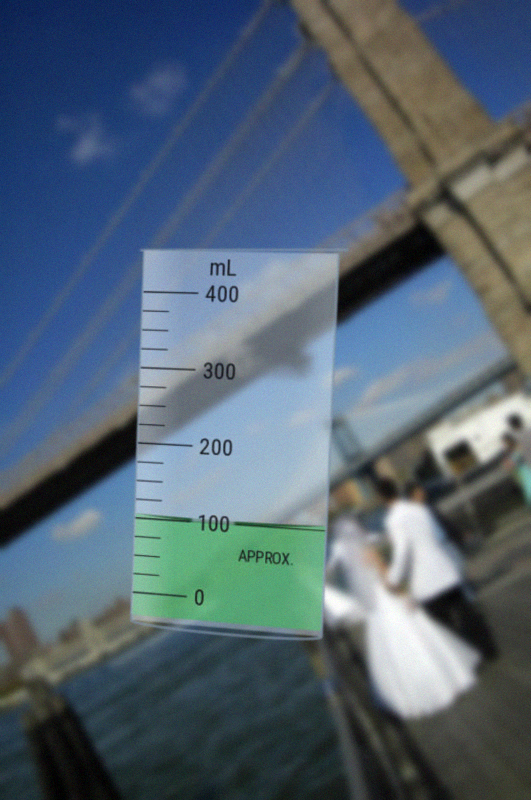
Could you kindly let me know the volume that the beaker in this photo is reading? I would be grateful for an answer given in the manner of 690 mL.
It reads 100 mL
